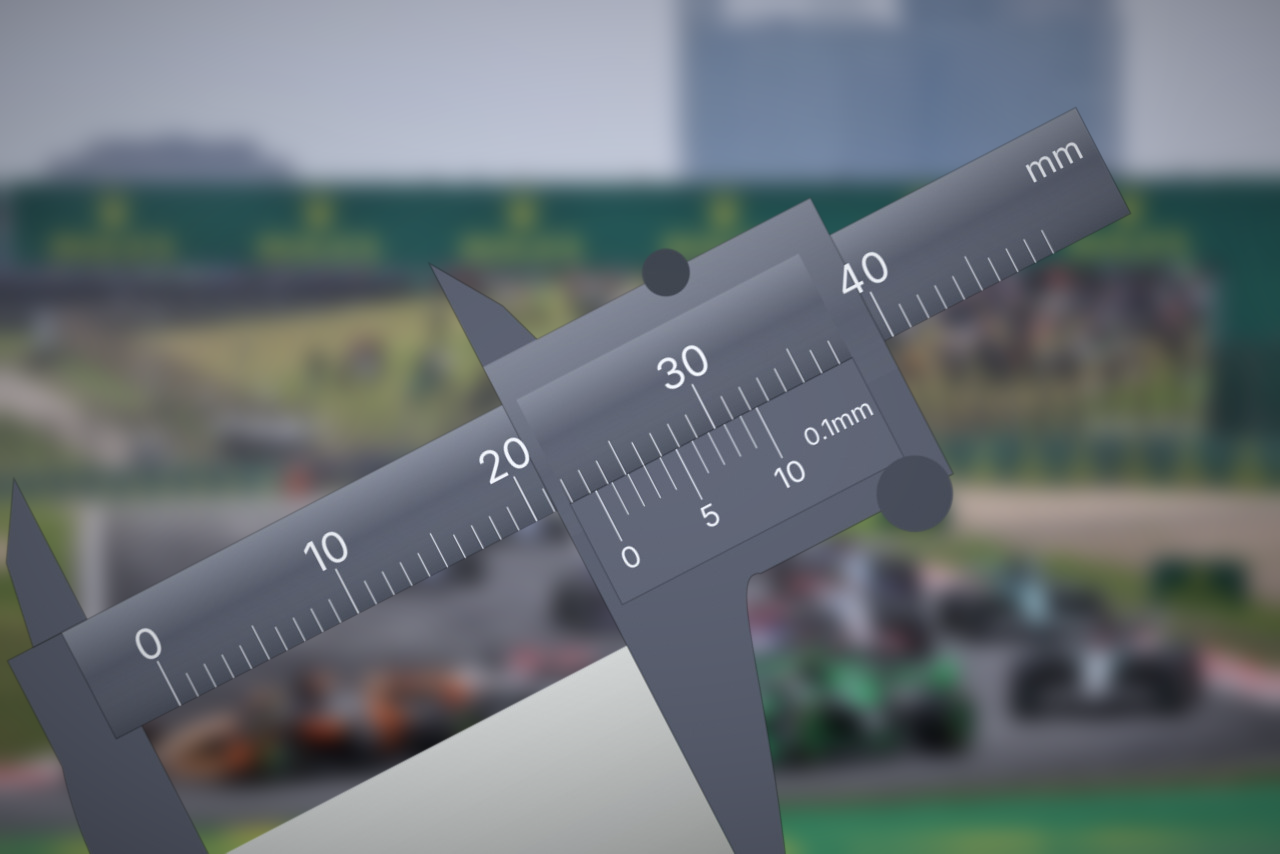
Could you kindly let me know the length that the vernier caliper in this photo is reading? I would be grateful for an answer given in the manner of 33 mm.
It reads 23.3 mm
